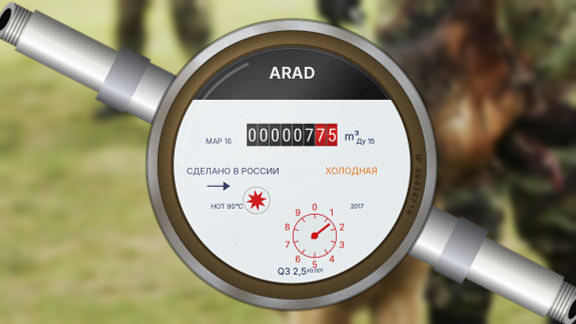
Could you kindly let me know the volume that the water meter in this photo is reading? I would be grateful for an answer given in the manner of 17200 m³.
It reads 7.751 m³
